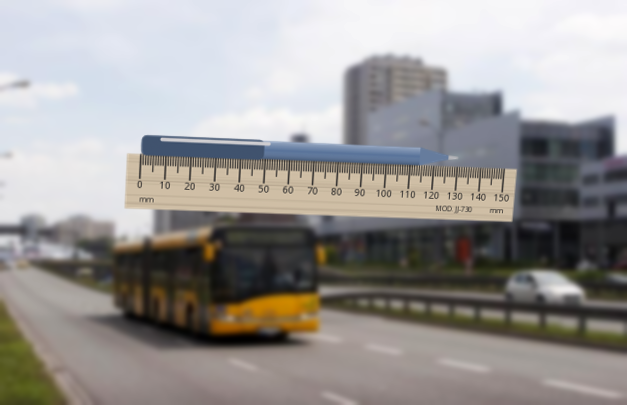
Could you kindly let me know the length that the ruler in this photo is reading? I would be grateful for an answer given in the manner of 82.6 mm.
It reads 130 mm
